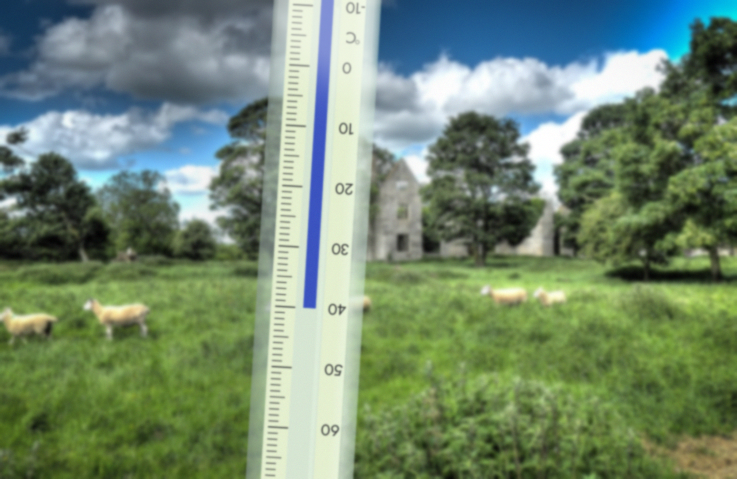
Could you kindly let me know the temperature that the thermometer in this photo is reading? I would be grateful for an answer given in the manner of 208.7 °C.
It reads 40 °C
